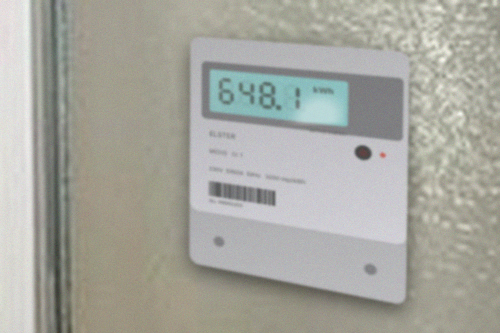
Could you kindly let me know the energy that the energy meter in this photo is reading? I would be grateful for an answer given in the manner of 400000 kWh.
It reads 648.1 kWh
